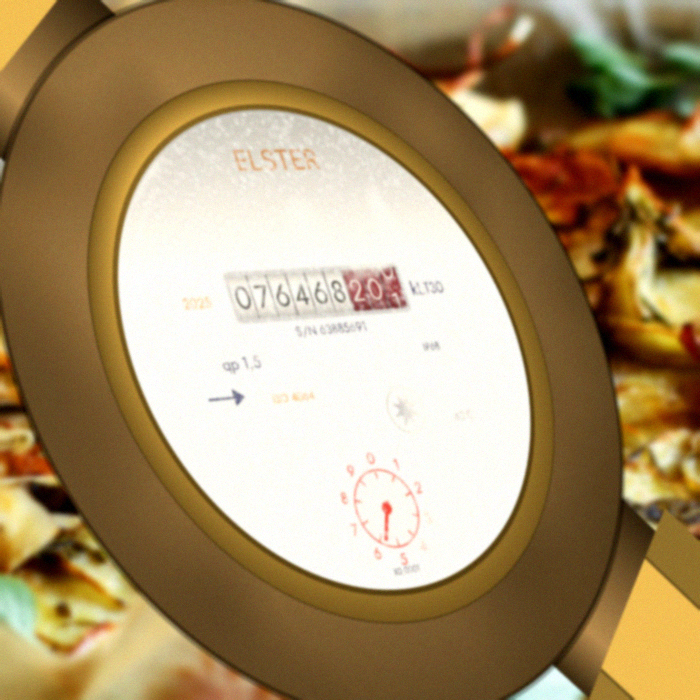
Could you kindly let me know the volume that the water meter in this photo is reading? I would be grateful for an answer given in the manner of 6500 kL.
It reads 76468.2005 kL
